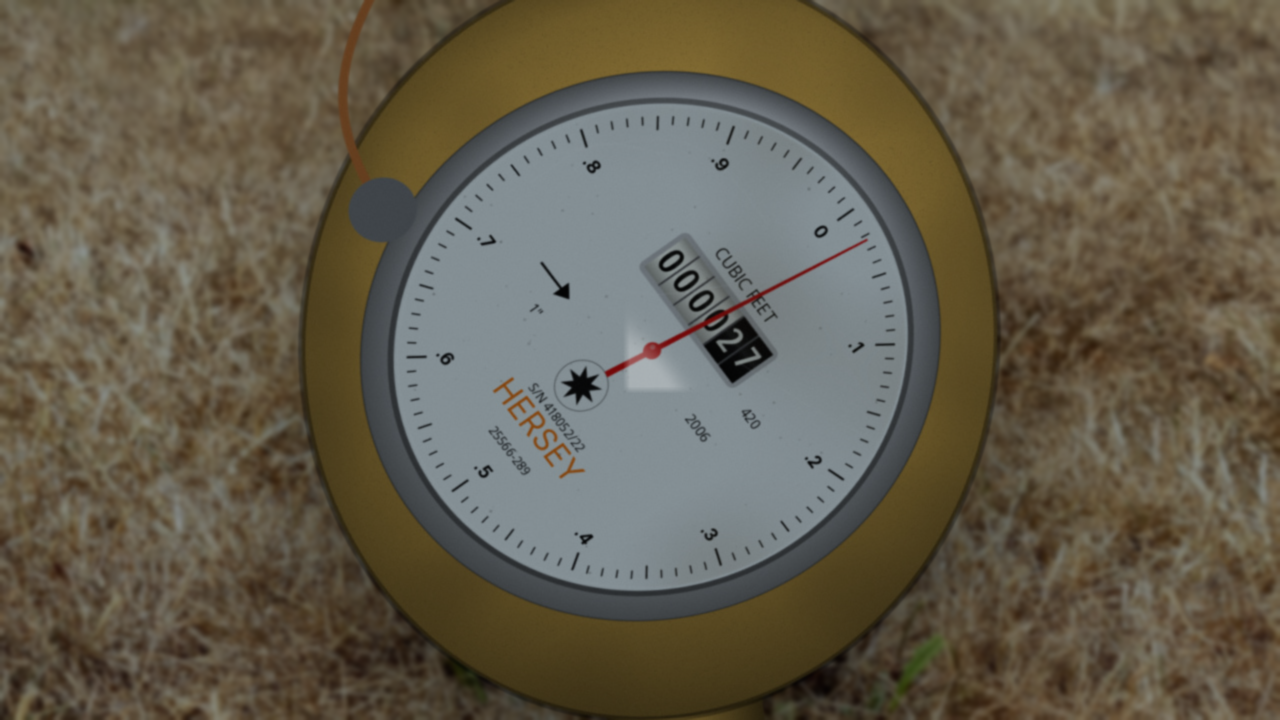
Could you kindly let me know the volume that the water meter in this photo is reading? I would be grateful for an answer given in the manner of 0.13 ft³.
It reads 27.02 ft³
